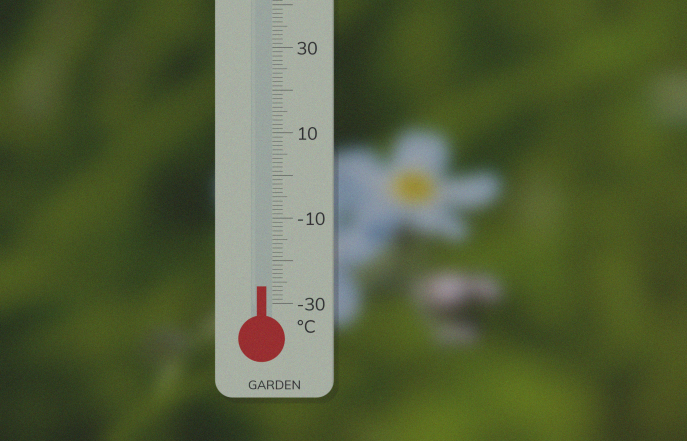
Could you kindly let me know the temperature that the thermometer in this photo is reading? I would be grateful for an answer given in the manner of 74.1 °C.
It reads -26 °C
